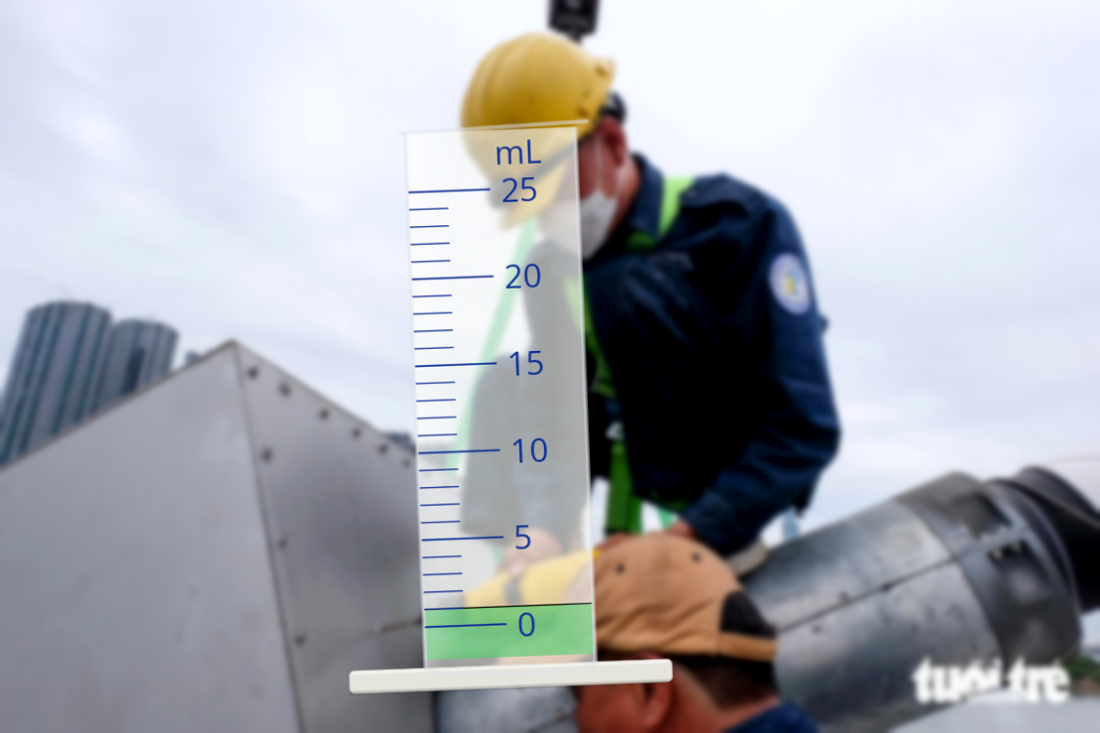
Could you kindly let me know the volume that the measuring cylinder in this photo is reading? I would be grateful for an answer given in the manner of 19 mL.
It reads 1 mL
